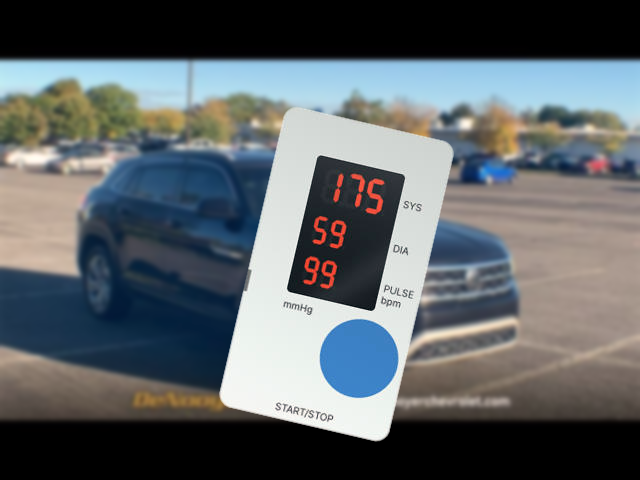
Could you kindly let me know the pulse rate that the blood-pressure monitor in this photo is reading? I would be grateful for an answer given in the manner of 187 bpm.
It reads 99 bpm
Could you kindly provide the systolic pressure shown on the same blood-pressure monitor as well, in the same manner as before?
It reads 175 mmHg
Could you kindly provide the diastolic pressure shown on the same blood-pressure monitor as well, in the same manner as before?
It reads 59 mmHg
